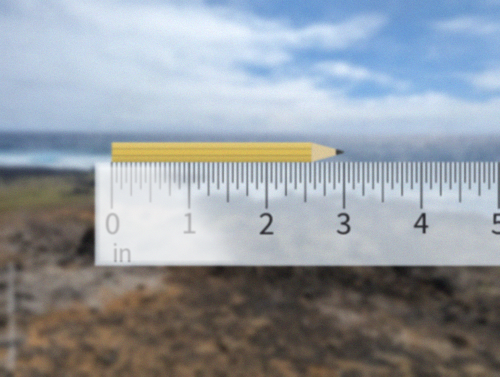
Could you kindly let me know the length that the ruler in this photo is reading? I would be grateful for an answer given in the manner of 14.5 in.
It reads 3 in
